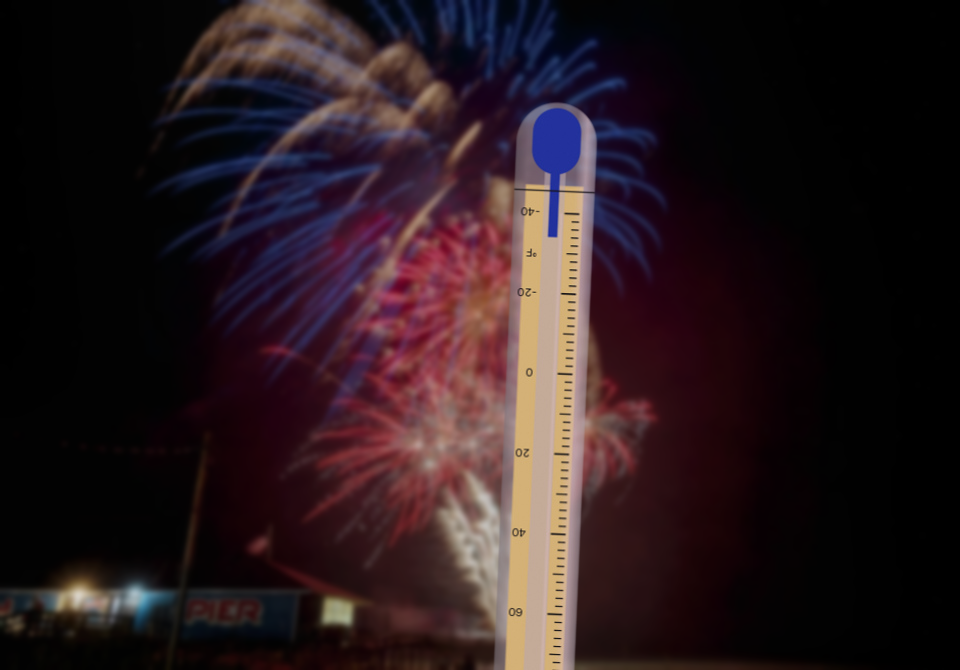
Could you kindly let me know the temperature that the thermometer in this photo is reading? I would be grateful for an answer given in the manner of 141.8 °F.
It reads -34 °F
